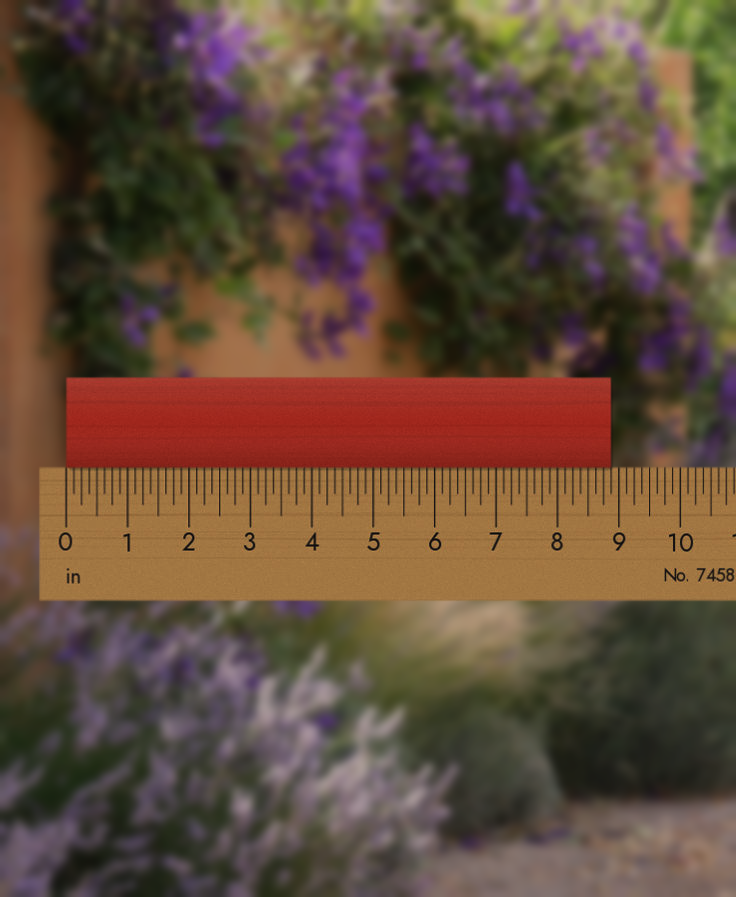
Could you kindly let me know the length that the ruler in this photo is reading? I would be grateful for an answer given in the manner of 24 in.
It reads 8.875 in
